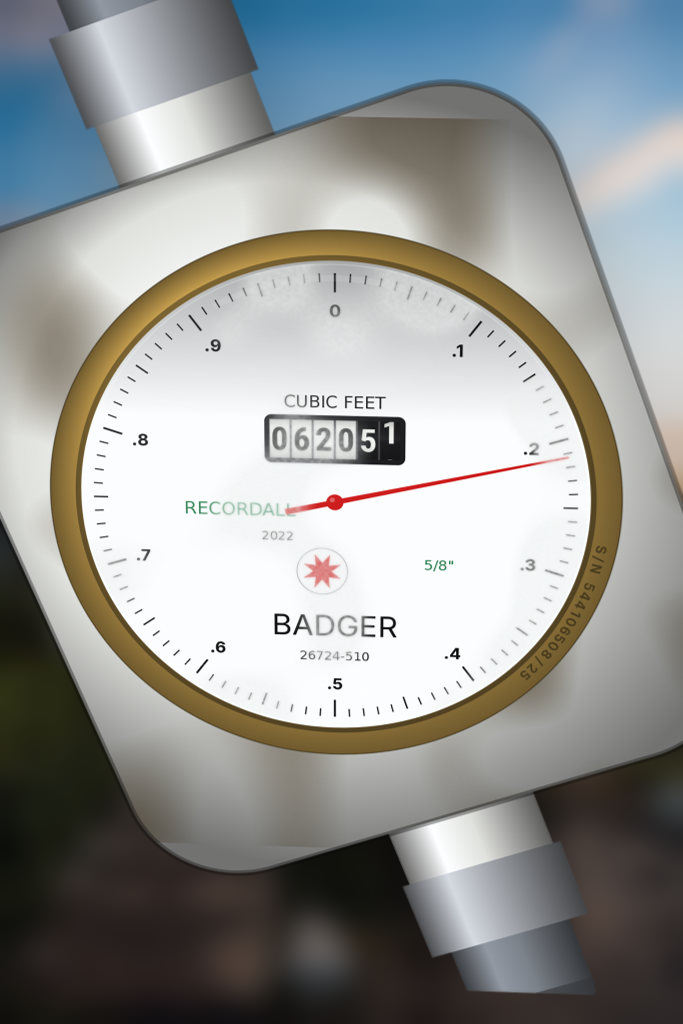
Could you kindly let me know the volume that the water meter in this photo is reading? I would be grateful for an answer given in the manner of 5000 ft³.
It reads 62051.21 ft³
